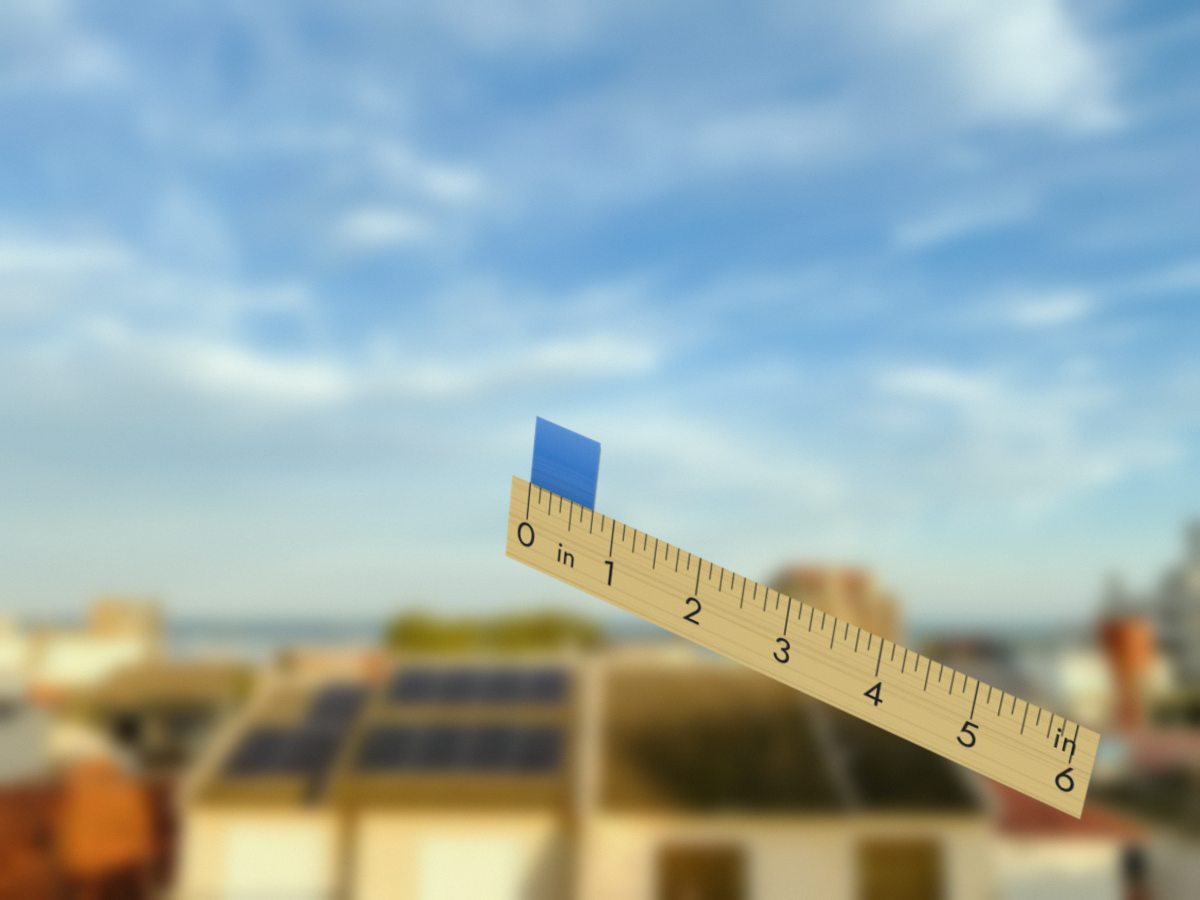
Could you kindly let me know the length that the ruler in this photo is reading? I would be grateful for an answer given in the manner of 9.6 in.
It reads 0.75 in
